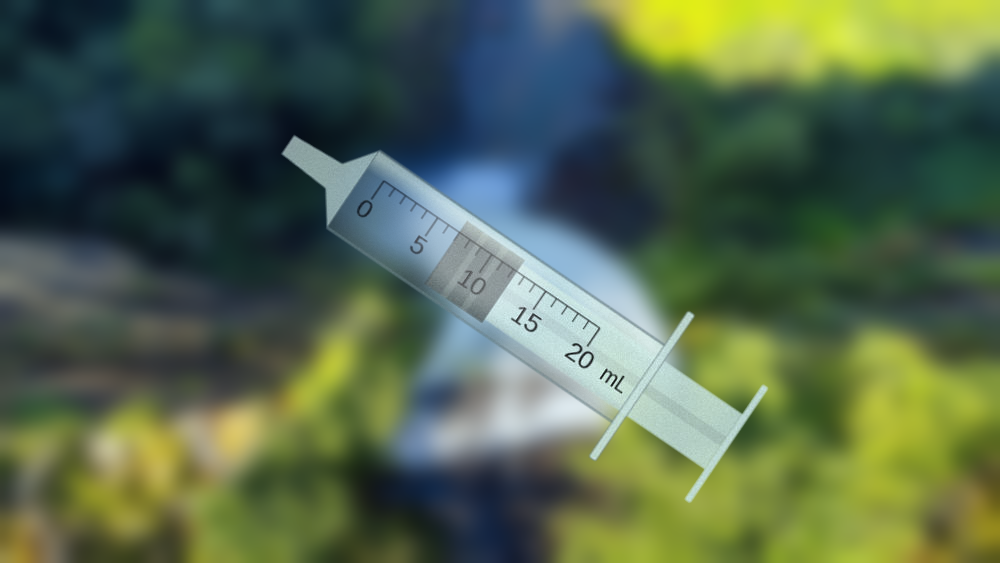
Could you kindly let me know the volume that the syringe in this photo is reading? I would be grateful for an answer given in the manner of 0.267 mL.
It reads 7 mL
